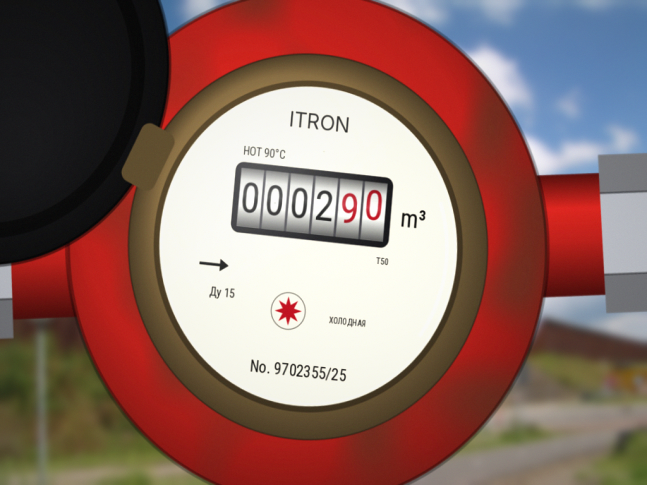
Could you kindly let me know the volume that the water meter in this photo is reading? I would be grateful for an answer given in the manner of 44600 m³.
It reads 2.90 m³
